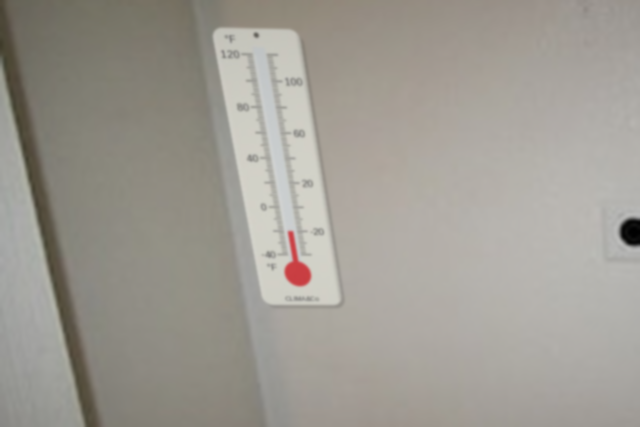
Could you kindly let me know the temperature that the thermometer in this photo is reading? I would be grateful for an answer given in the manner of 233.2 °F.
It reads -20 °F
